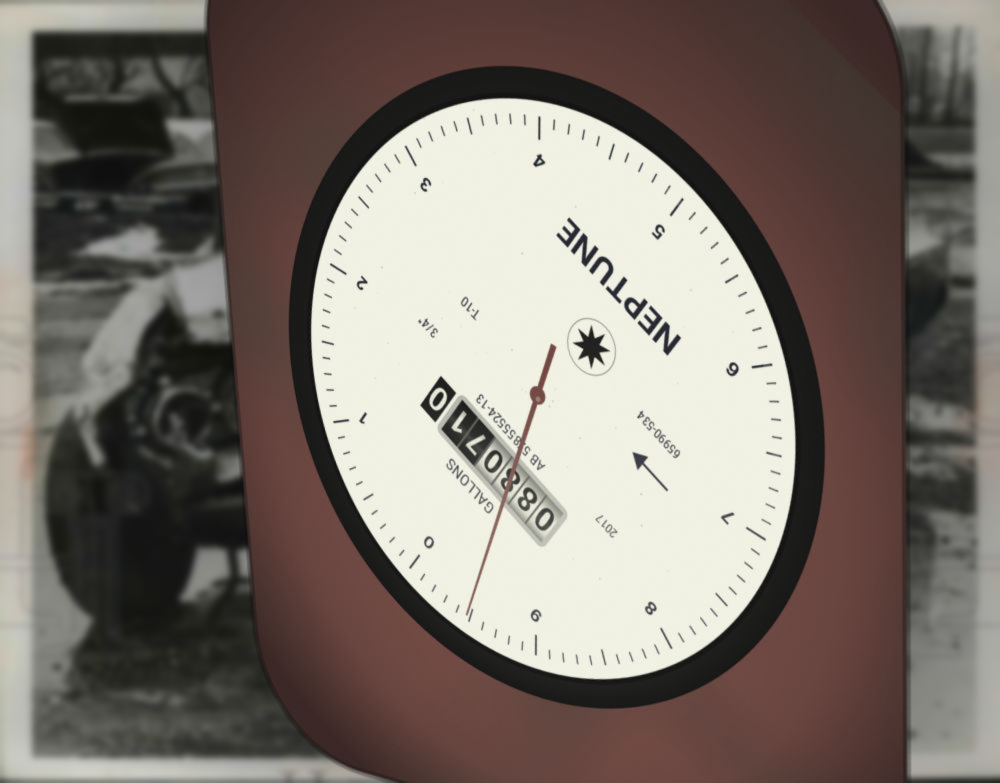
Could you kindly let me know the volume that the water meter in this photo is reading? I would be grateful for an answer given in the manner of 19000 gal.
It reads 880709.5 gal
